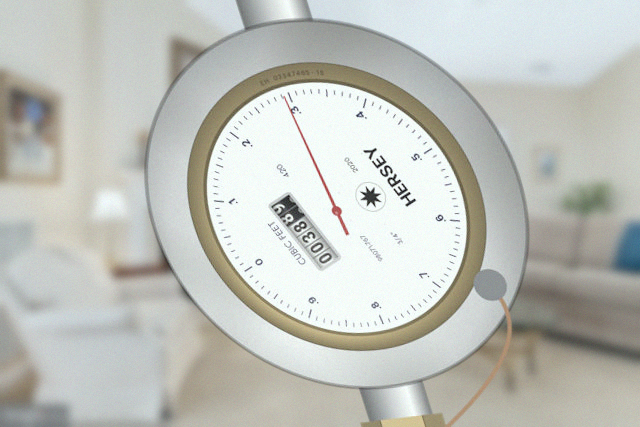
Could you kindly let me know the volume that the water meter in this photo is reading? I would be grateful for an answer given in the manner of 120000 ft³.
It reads 3889.29 ft³
